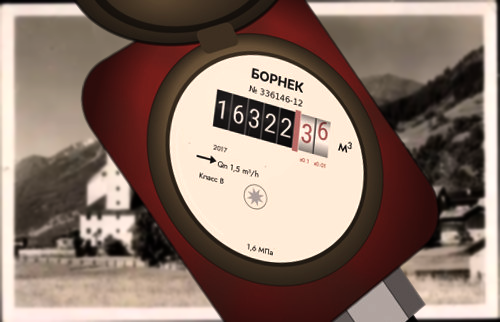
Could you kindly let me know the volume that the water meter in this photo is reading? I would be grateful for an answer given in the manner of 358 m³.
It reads 16322.36 m³
